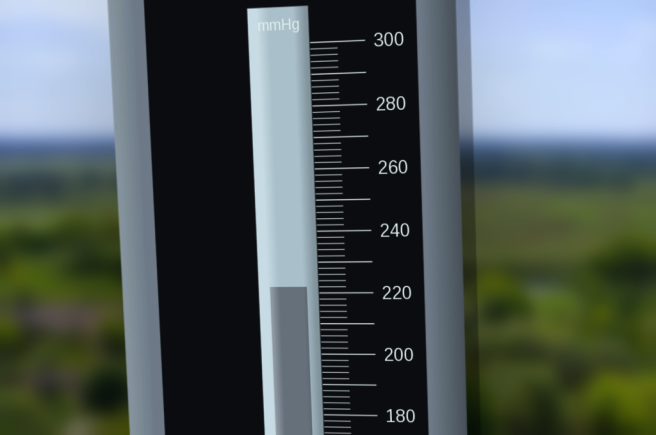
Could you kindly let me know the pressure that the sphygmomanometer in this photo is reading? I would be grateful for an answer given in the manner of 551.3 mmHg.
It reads 222 mmHg
